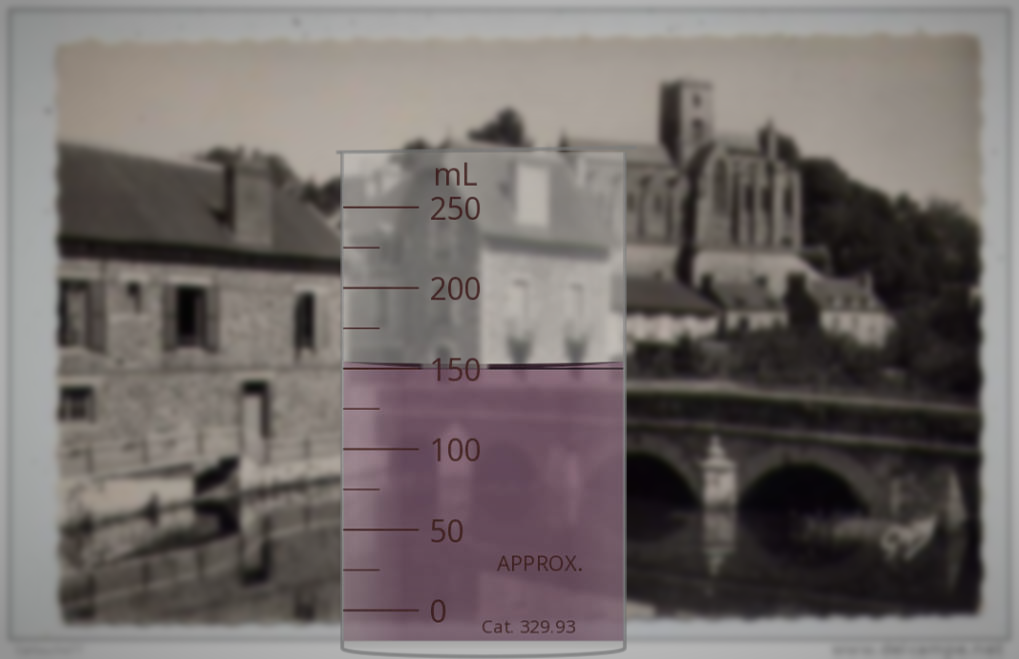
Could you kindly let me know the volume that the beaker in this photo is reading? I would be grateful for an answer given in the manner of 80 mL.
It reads 150 mL
